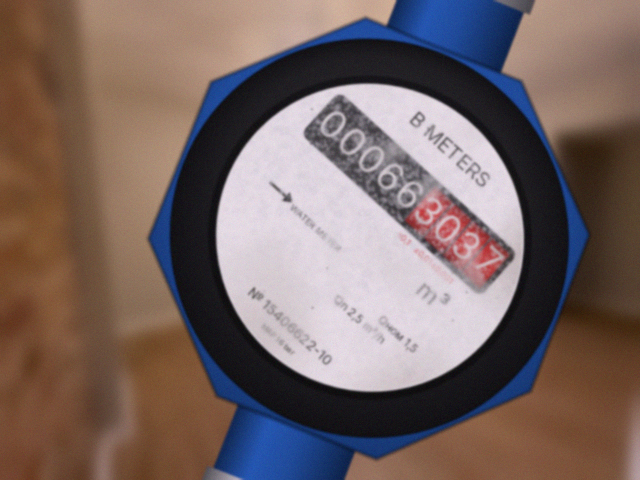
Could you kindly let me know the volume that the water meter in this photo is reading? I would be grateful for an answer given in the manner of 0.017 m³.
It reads 66.3037 m³
